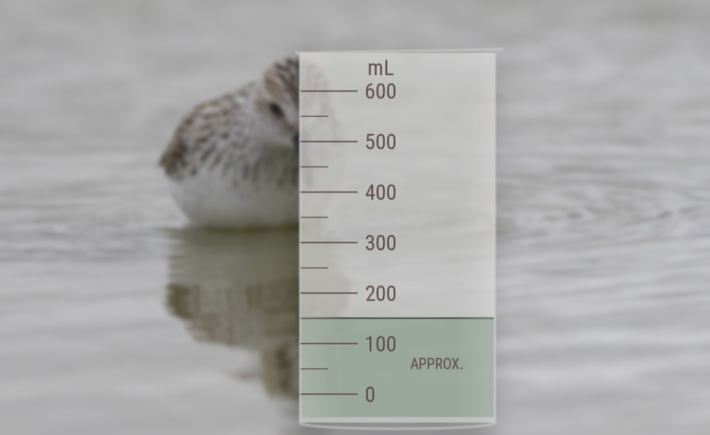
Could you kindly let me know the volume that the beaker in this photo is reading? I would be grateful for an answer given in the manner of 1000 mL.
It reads 150 mL
